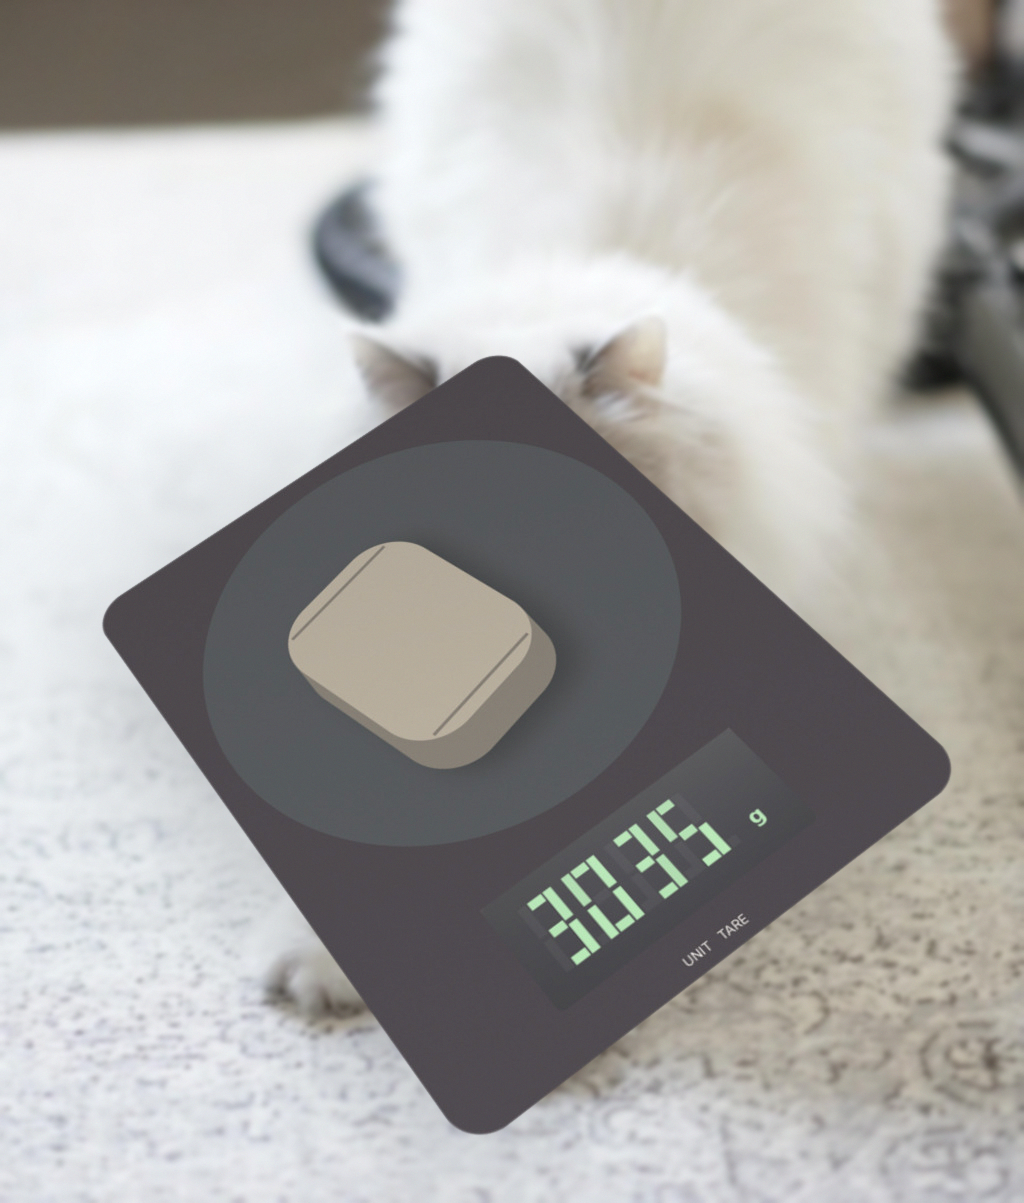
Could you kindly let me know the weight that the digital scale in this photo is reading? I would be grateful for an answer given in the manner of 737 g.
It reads 3035 g
